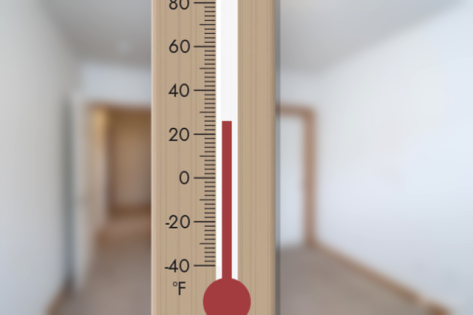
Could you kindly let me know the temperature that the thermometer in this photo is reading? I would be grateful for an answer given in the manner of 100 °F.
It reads 26 °F
